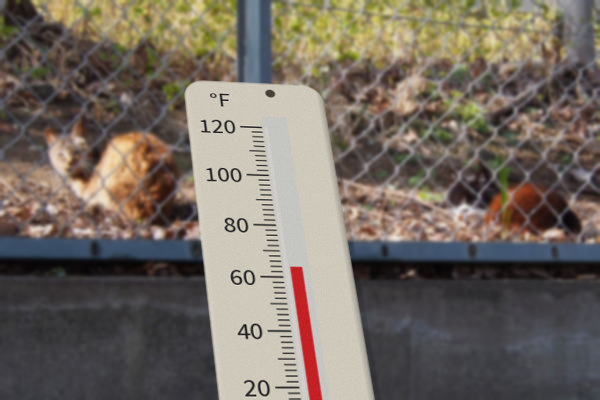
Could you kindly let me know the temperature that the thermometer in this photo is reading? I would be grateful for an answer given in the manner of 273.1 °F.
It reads 64 °F
